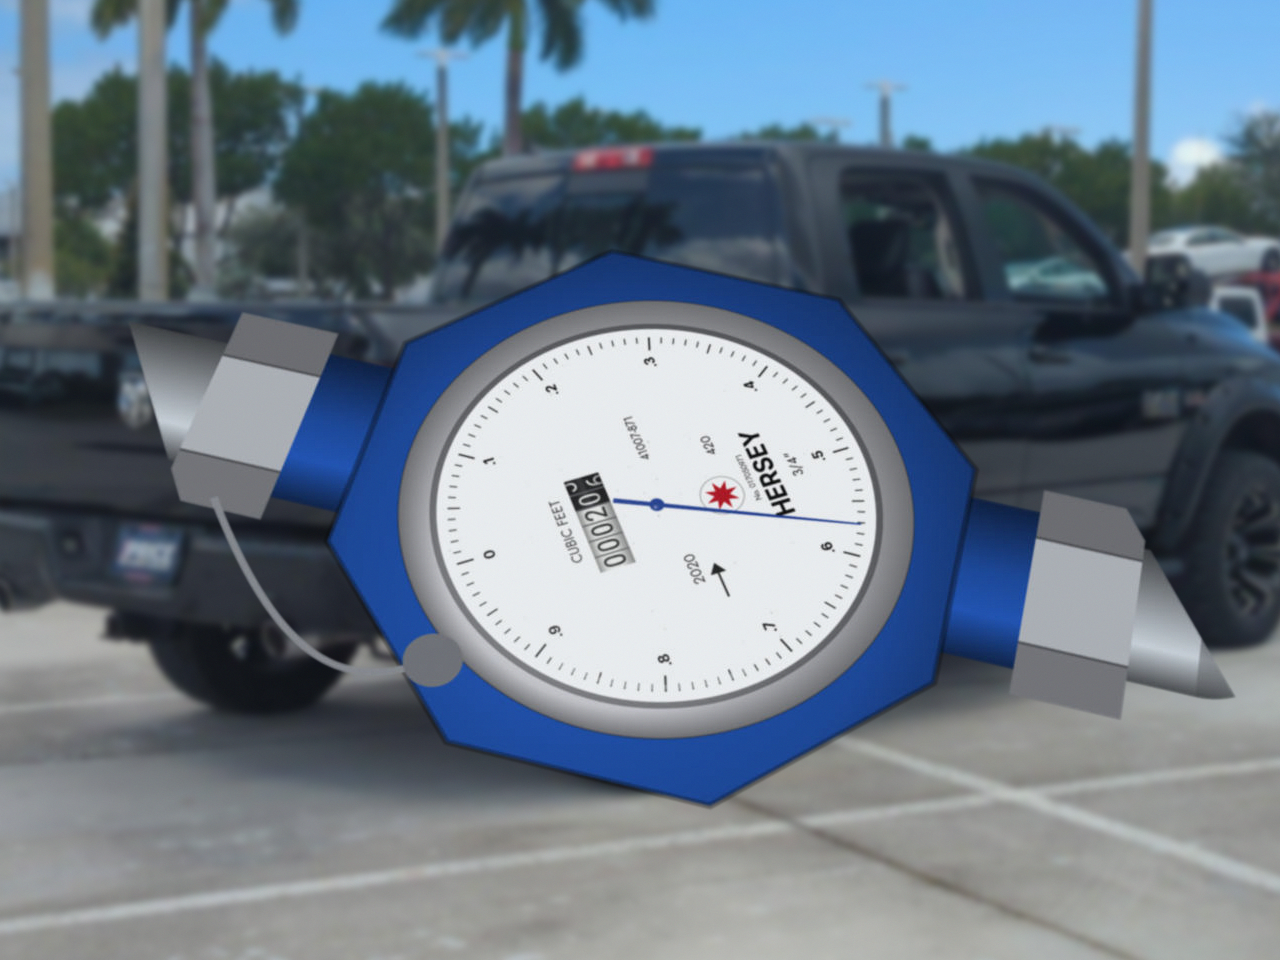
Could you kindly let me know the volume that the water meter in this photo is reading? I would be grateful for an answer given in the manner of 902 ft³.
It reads 205.57 ft³
